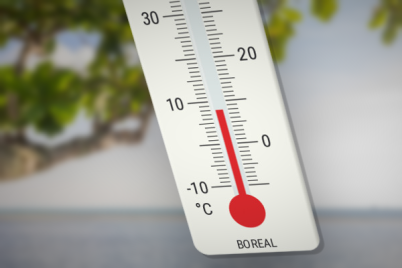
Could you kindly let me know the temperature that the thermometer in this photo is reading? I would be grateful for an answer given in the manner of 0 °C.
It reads 8 °C
